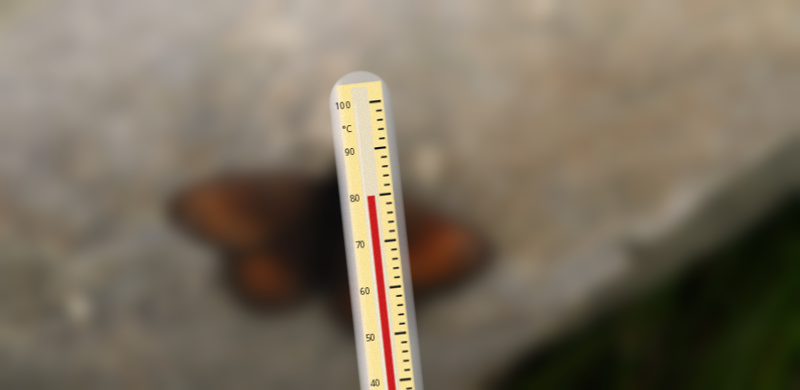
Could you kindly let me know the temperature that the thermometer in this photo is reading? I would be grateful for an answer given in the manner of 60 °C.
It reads 80 °C
